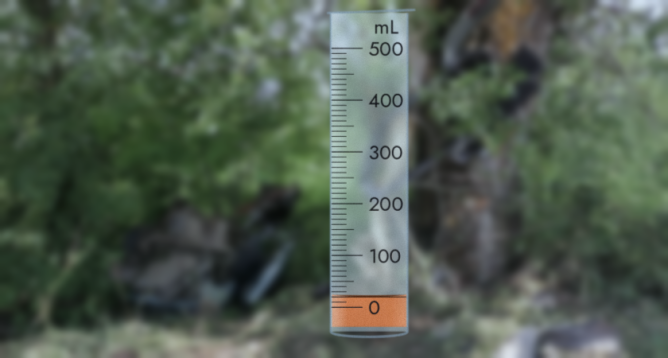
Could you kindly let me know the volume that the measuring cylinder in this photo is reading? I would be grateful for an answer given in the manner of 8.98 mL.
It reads 20 mL
